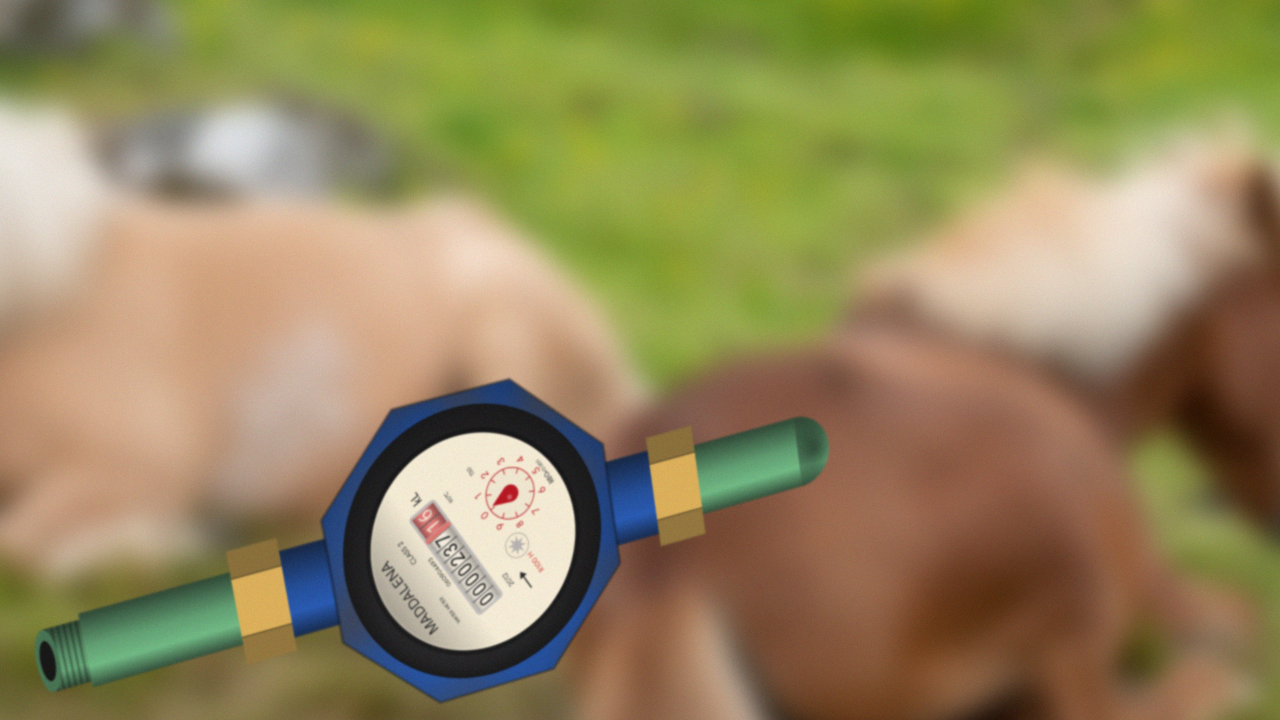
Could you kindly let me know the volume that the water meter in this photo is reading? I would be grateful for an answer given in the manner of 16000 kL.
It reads 237.160 kL
